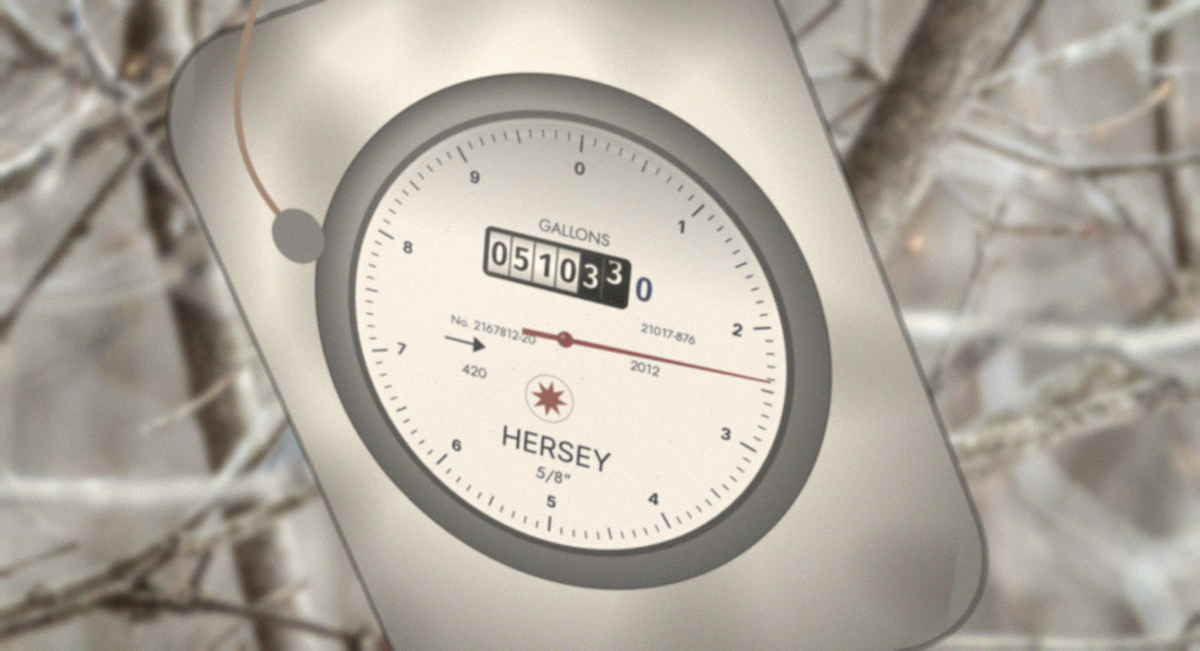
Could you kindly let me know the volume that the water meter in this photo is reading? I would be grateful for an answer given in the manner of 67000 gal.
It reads 510332.4 gal
